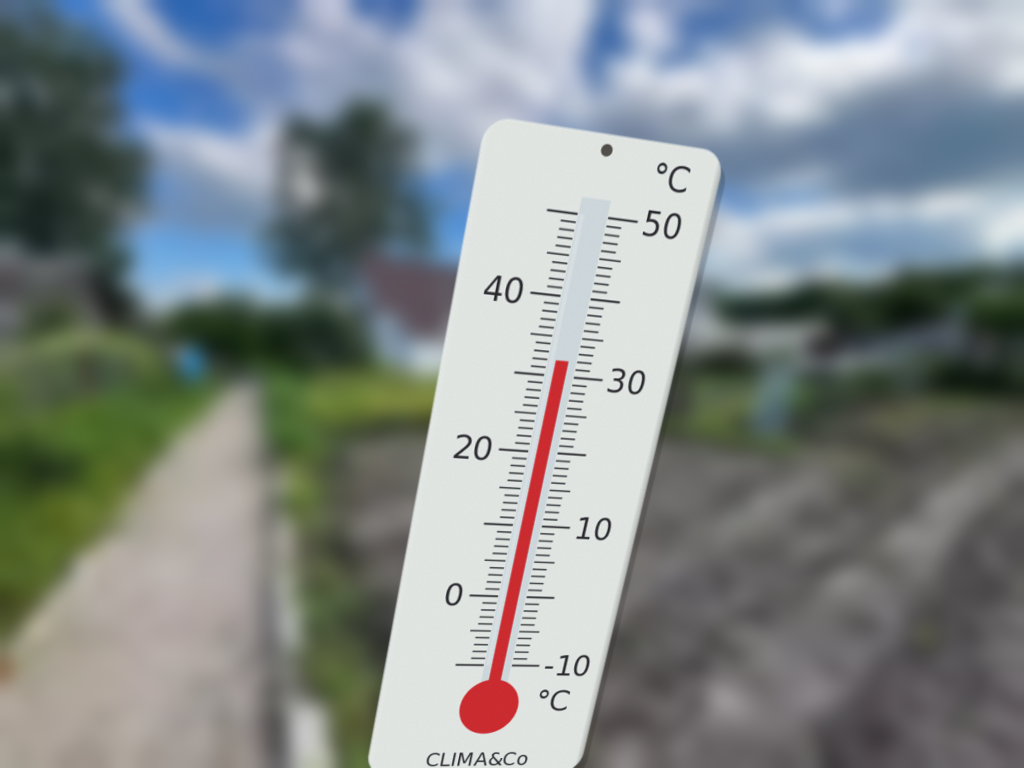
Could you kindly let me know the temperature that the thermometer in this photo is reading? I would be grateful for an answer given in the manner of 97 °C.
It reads 32 °C
